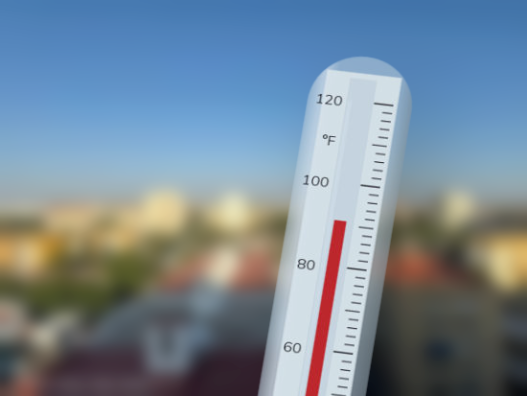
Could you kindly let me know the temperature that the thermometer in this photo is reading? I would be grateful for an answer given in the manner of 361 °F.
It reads 91 °F
